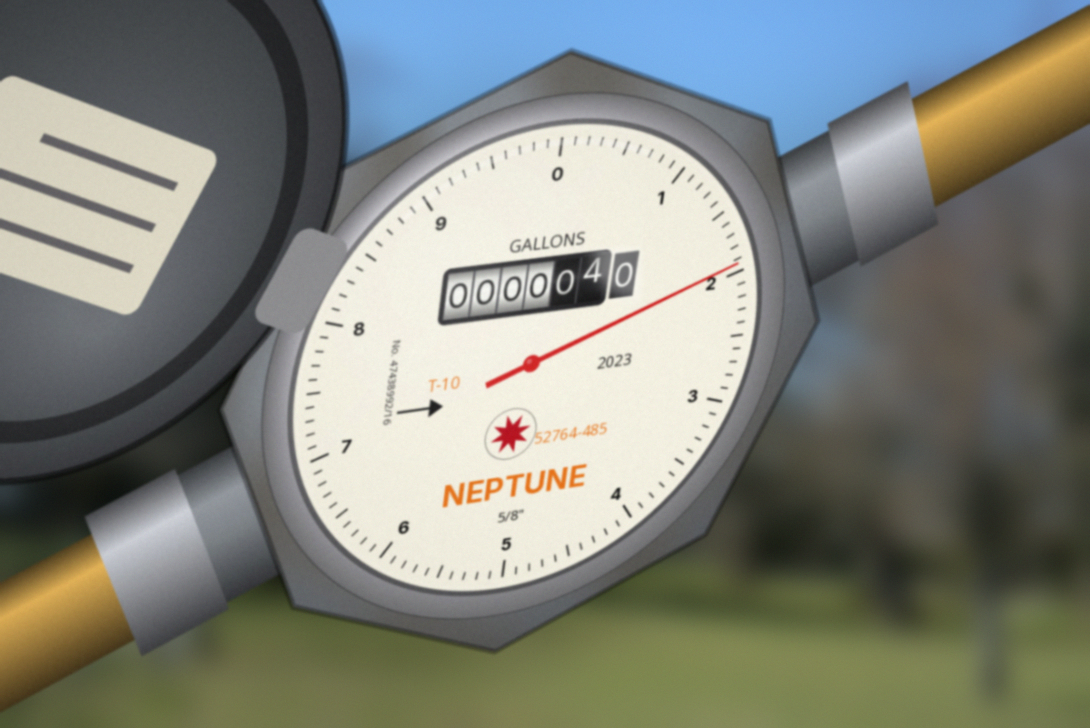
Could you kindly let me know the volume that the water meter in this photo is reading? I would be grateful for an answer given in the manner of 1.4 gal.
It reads 41.9 gal
